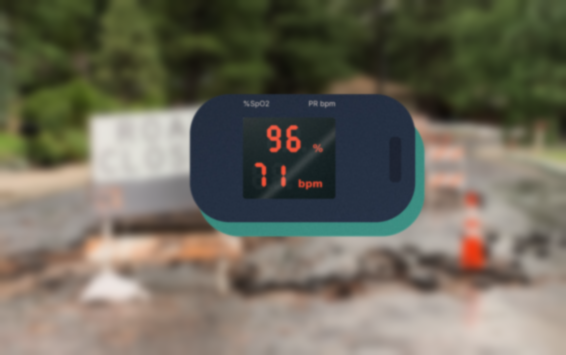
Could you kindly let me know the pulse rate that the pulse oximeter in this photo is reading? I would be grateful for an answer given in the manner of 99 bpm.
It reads 71 bpm
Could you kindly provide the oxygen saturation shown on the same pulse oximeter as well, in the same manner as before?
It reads 96 %
